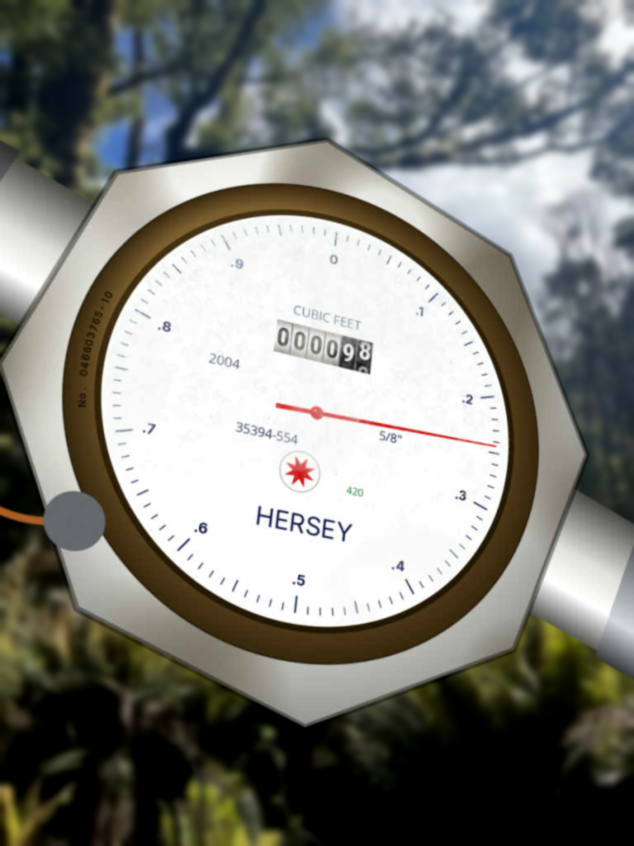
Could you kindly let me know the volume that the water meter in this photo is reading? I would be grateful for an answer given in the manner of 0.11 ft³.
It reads 98.24 ft³
